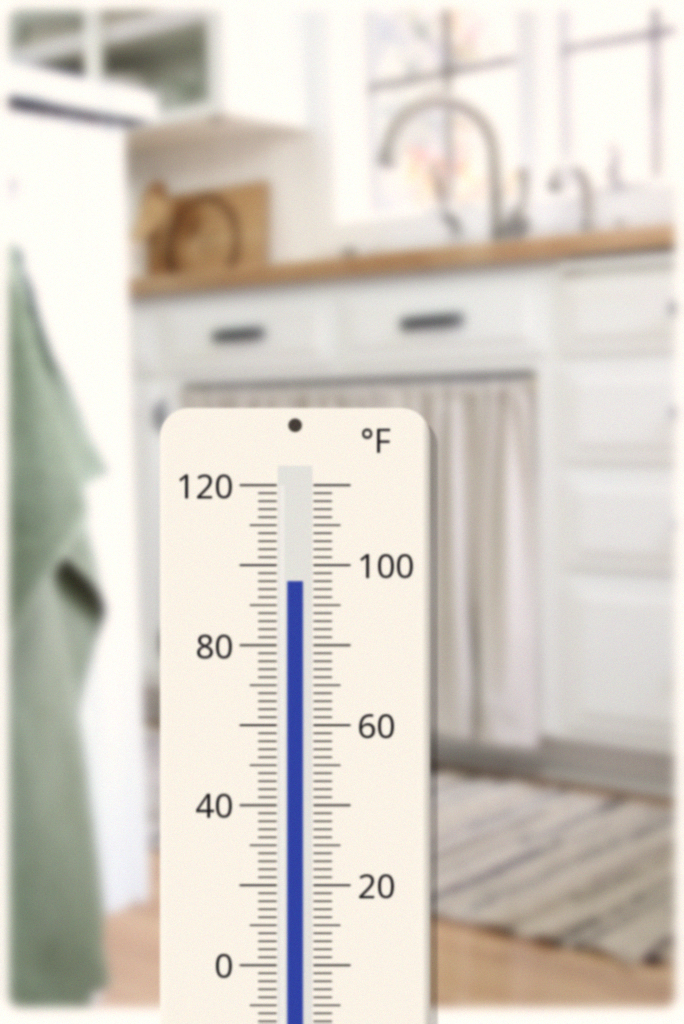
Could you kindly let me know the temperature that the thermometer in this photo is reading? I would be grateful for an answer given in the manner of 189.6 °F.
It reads 96 °F
